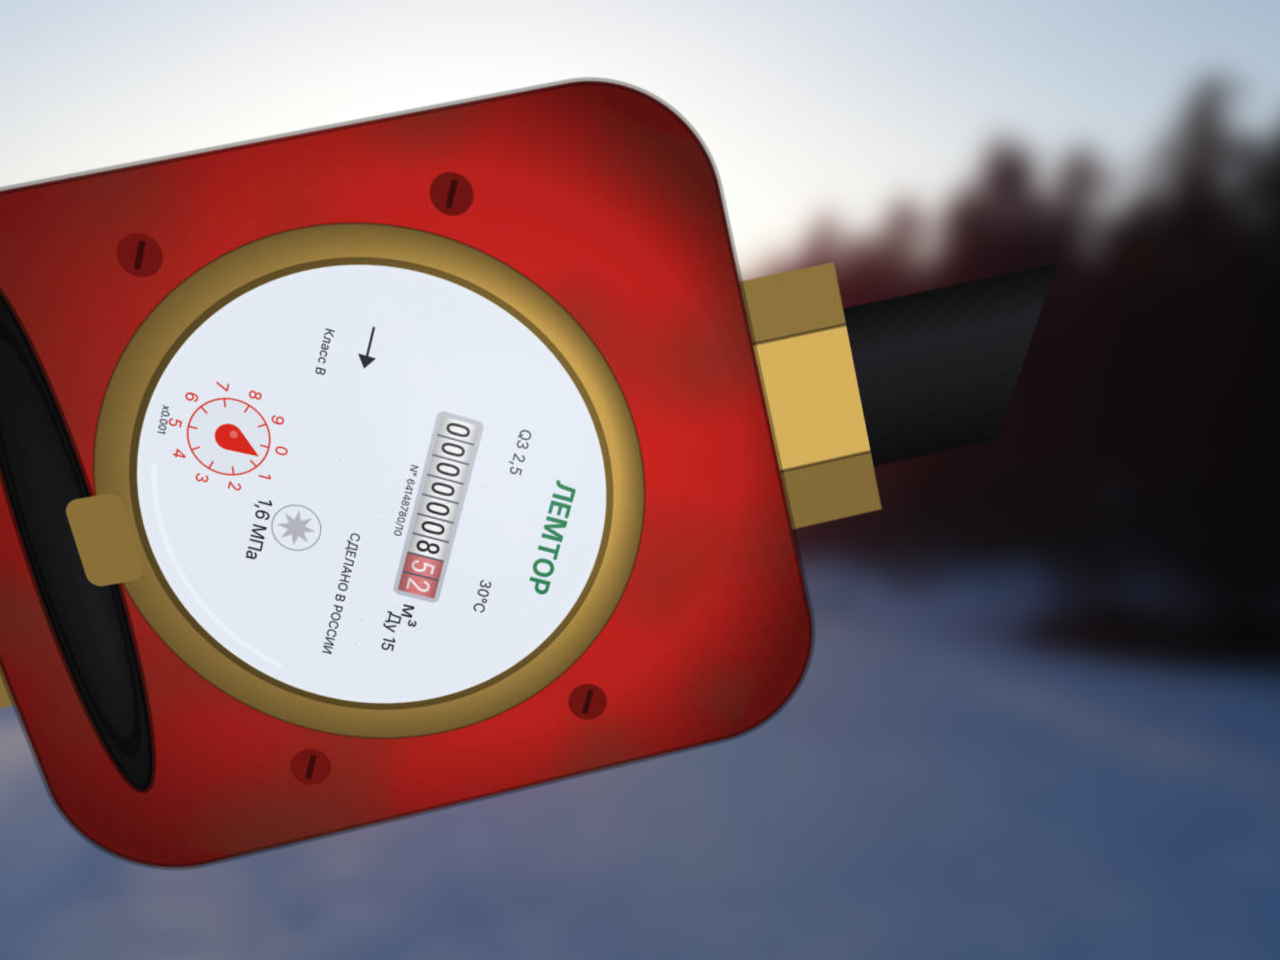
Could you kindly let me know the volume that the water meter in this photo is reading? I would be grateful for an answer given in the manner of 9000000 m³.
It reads 8.520 m³
